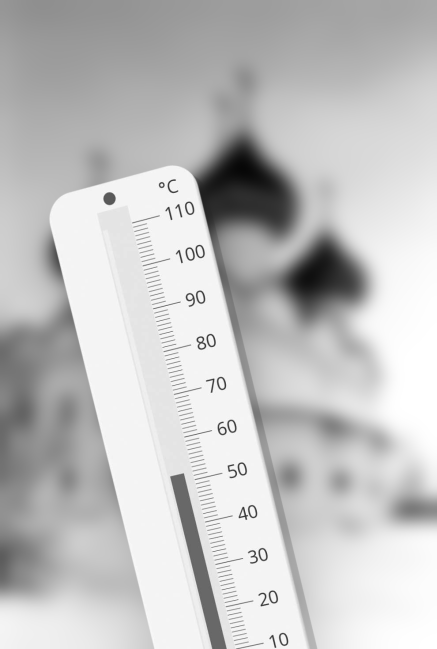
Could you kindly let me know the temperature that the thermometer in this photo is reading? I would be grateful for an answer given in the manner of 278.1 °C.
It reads 52 °C
